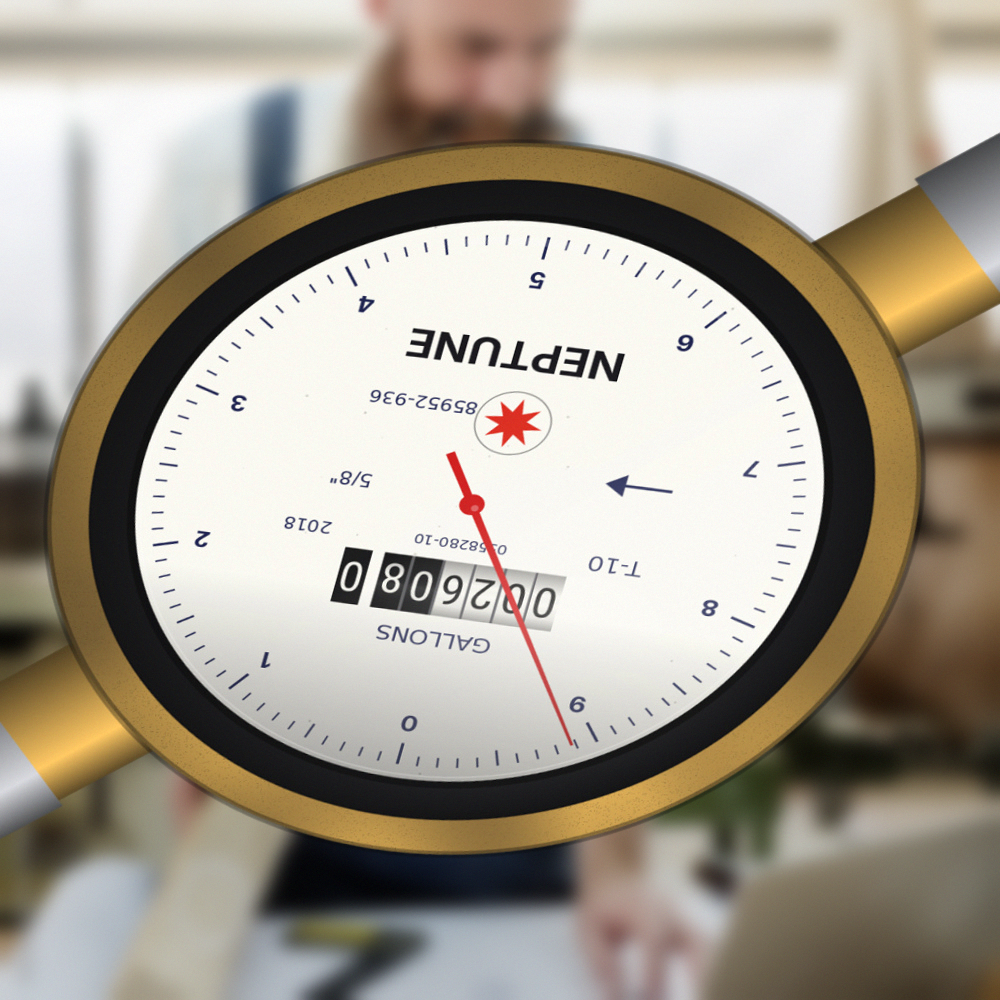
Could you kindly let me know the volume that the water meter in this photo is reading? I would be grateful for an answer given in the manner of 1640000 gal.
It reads 26079.1 gal
